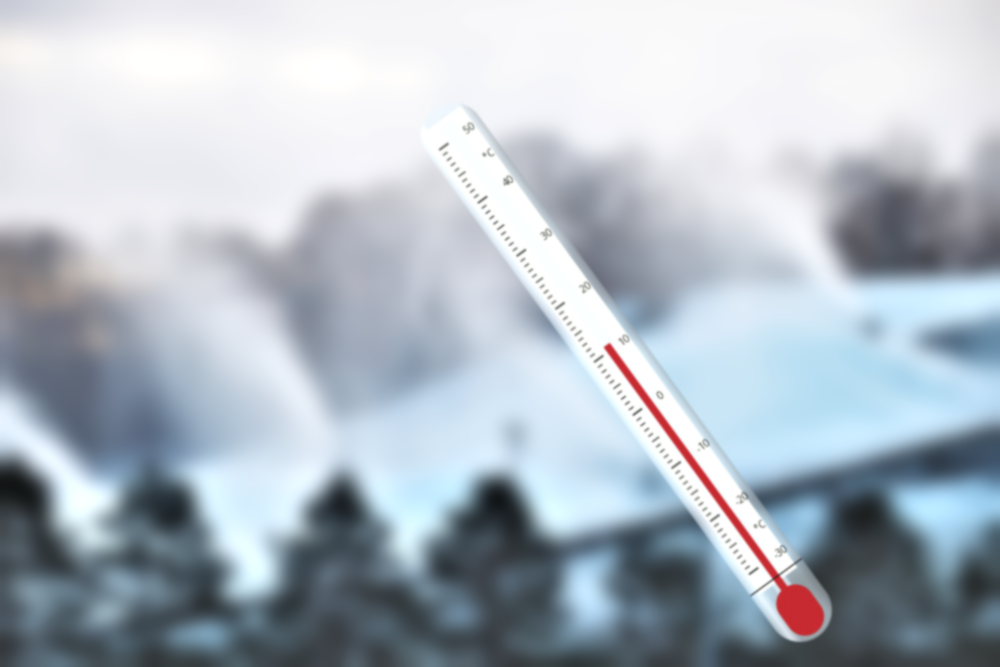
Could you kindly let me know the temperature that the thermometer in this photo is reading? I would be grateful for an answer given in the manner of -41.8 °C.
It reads 11 °C
